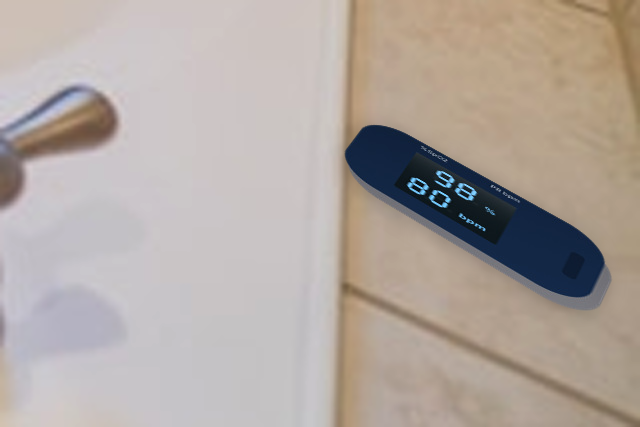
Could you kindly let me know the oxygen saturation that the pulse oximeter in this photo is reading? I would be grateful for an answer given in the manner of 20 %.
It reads 98 %
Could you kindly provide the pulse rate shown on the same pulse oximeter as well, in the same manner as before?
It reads 80 bpm
